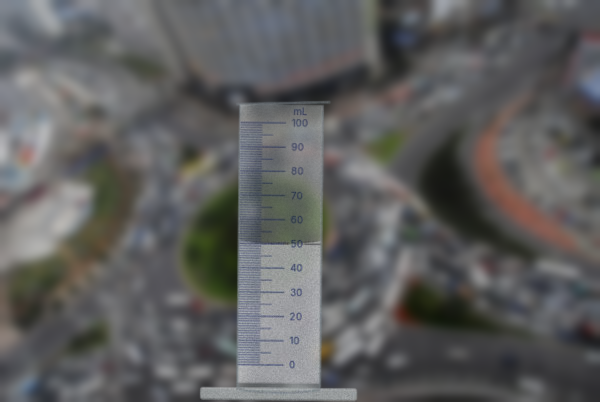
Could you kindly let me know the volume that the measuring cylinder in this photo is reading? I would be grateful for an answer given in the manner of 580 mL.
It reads 50 mL
